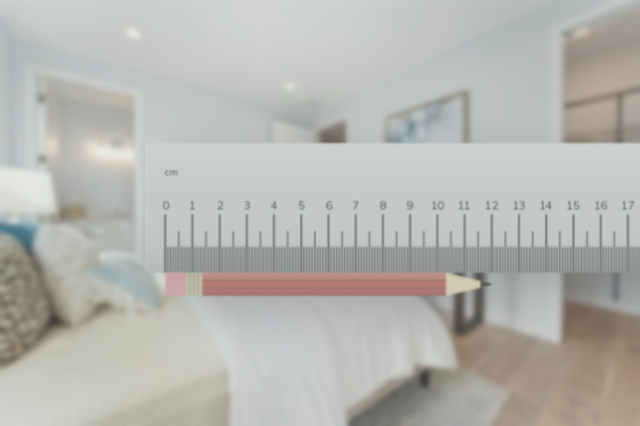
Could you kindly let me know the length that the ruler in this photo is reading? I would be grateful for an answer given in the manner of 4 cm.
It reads 12 cm
